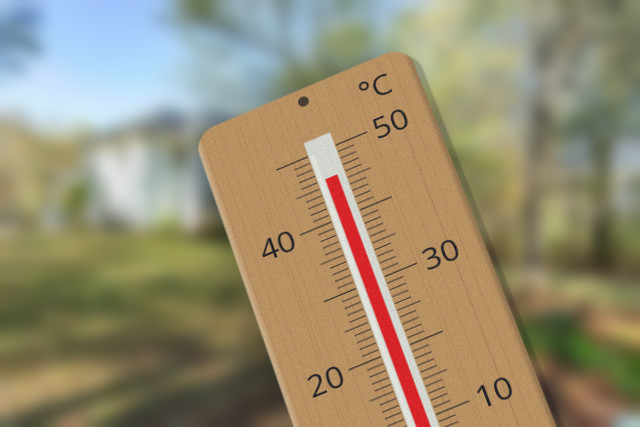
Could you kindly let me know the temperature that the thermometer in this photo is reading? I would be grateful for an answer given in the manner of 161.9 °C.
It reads 46 °C
